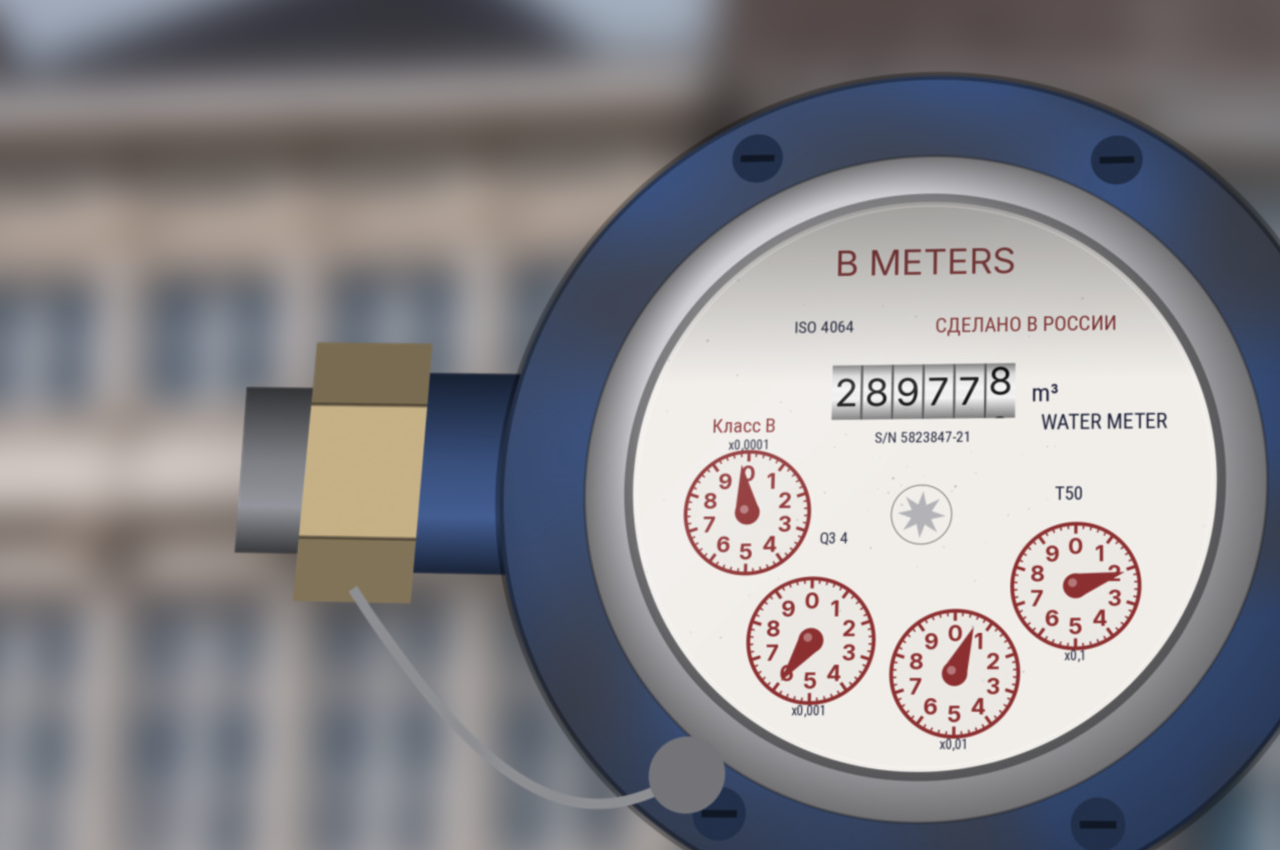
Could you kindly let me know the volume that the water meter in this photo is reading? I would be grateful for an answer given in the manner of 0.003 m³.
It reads 289778.2059 m³
